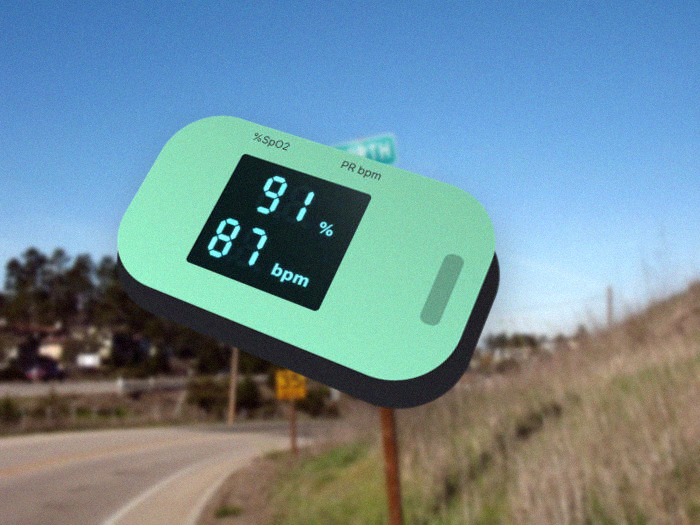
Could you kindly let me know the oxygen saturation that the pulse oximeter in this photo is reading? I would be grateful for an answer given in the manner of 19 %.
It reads 91 %
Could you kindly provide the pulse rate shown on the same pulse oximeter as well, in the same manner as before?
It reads 87 bpm
